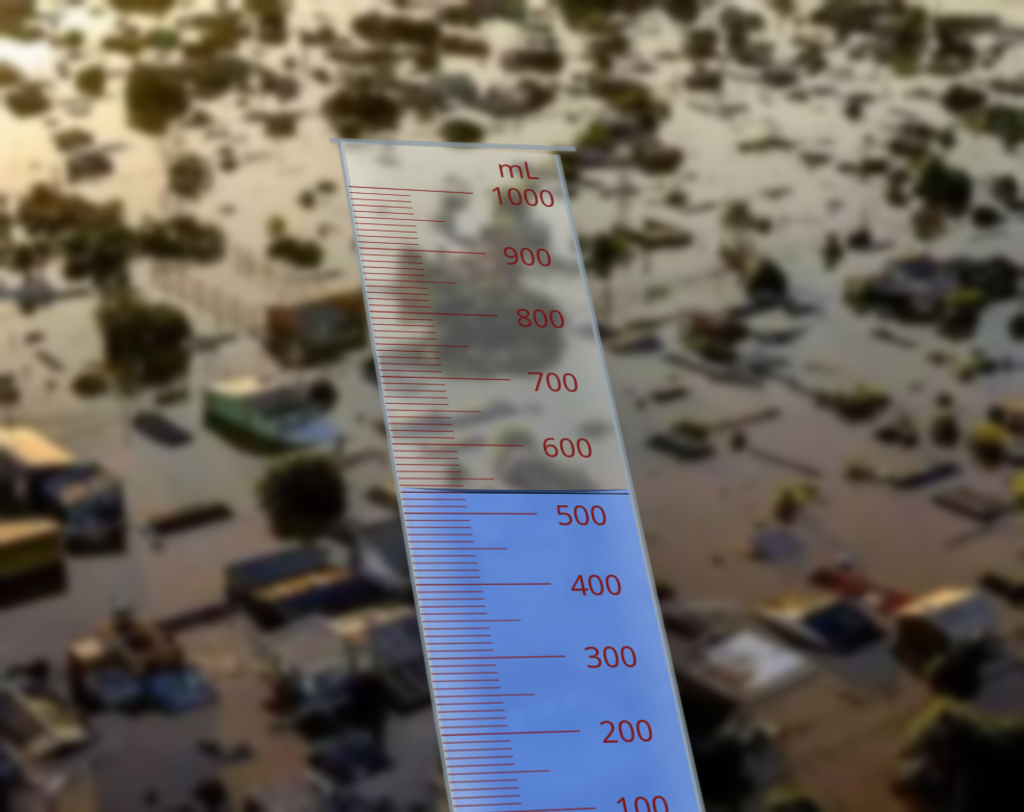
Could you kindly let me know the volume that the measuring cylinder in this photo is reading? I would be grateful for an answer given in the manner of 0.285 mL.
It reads 530 mL
